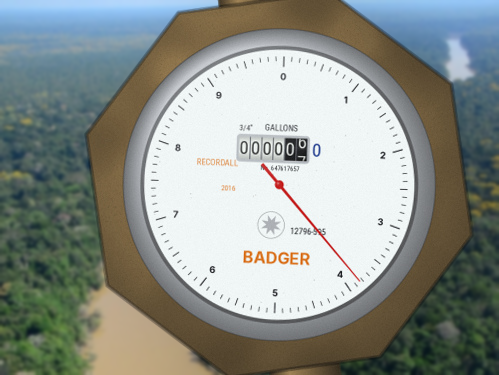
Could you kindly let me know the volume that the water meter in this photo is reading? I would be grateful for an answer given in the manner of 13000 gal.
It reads 63.8 gal
